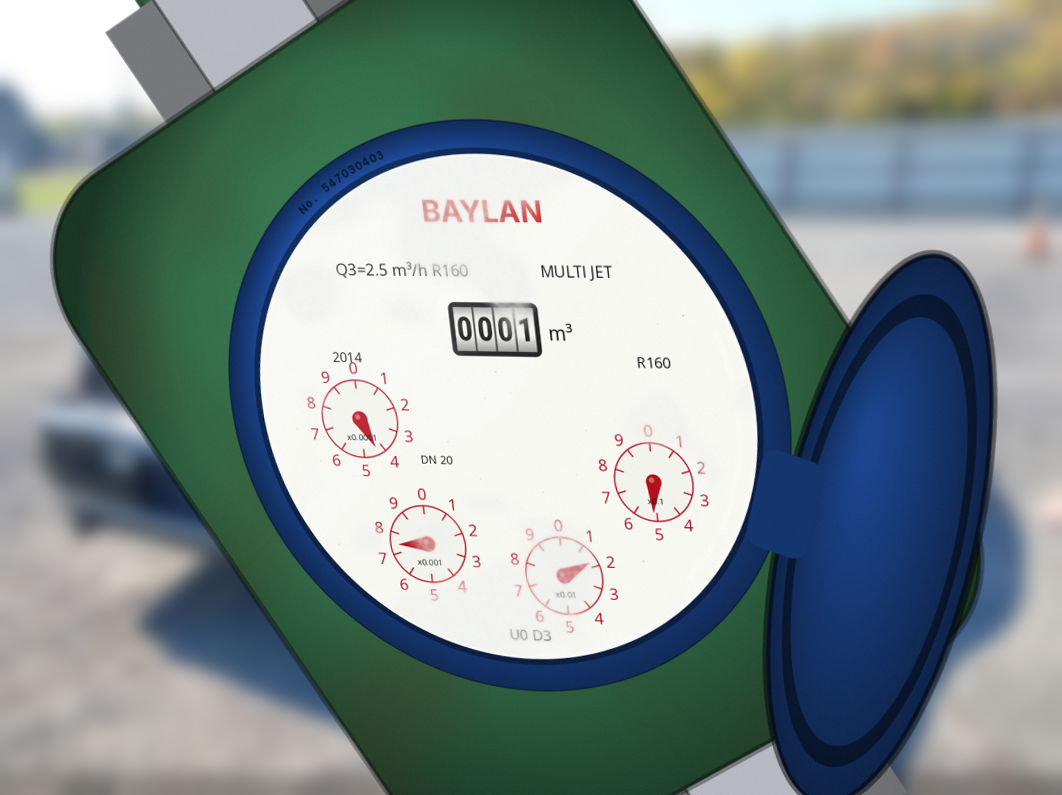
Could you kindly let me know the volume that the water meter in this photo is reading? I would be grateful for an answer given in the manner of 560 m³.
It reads 1.5174 m³
